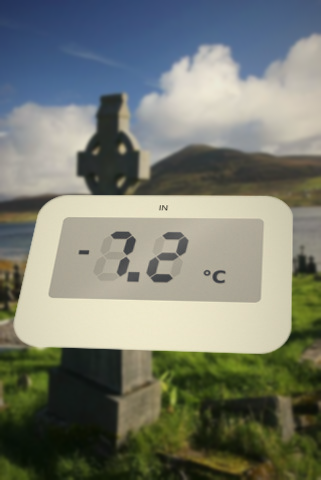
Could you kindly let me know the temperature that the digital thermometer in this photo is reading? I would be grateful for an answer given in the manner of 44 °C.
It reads -7.2 °C
